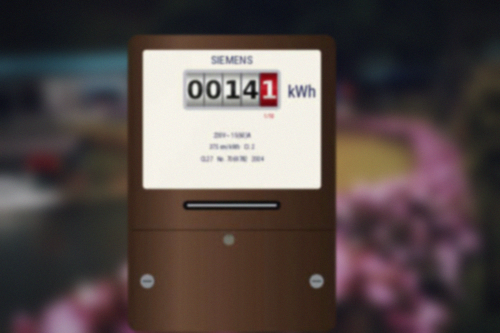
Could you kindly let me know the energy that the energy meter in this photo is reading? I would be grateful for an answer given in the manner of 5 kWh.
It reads 14.1 kWh
